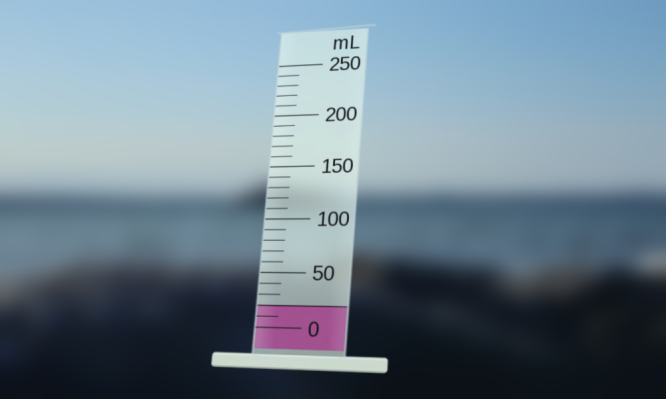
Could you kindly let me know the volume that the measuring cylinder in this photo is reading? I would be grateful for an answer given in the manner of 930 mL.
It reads 20 mL
